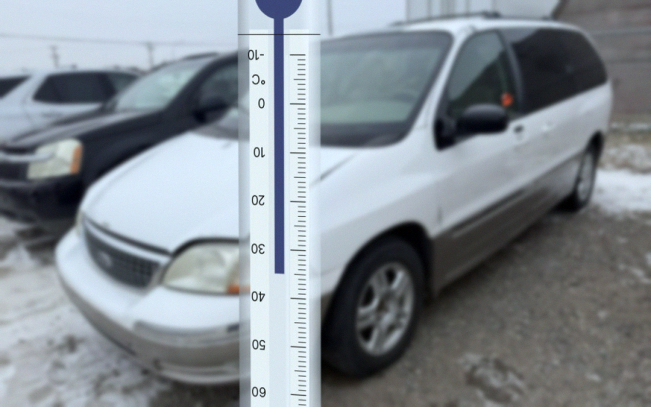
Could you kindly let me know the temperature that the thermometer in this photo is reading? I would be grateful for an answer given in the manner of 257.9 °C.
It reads 35 °C
